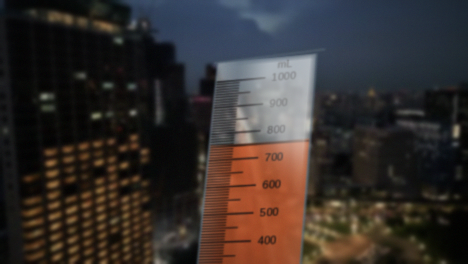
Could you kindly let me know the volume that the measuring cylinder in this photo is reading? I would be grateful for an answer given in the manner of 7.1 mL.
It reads 750 mL
